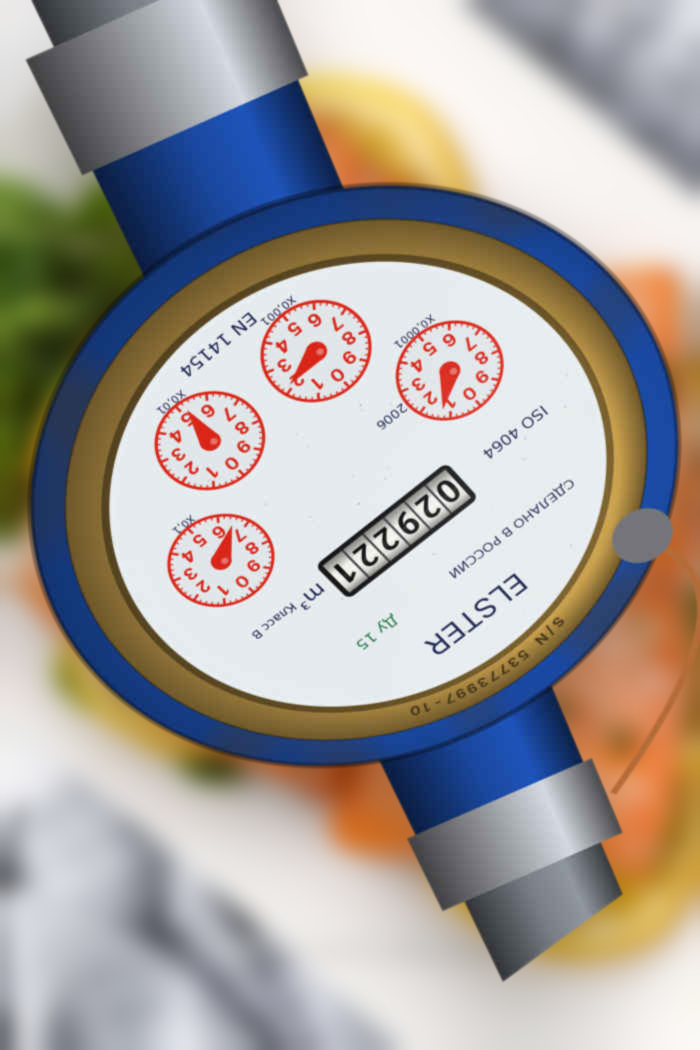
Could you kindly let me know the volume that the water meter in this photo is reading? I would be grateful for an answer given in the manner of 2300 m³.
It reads 29221.6521 m³
